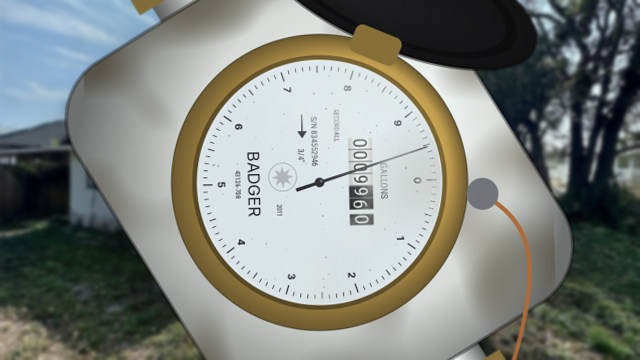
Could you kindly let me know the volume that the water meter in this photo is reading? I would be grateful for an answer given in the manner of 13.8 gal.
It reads 9959.5 gal
